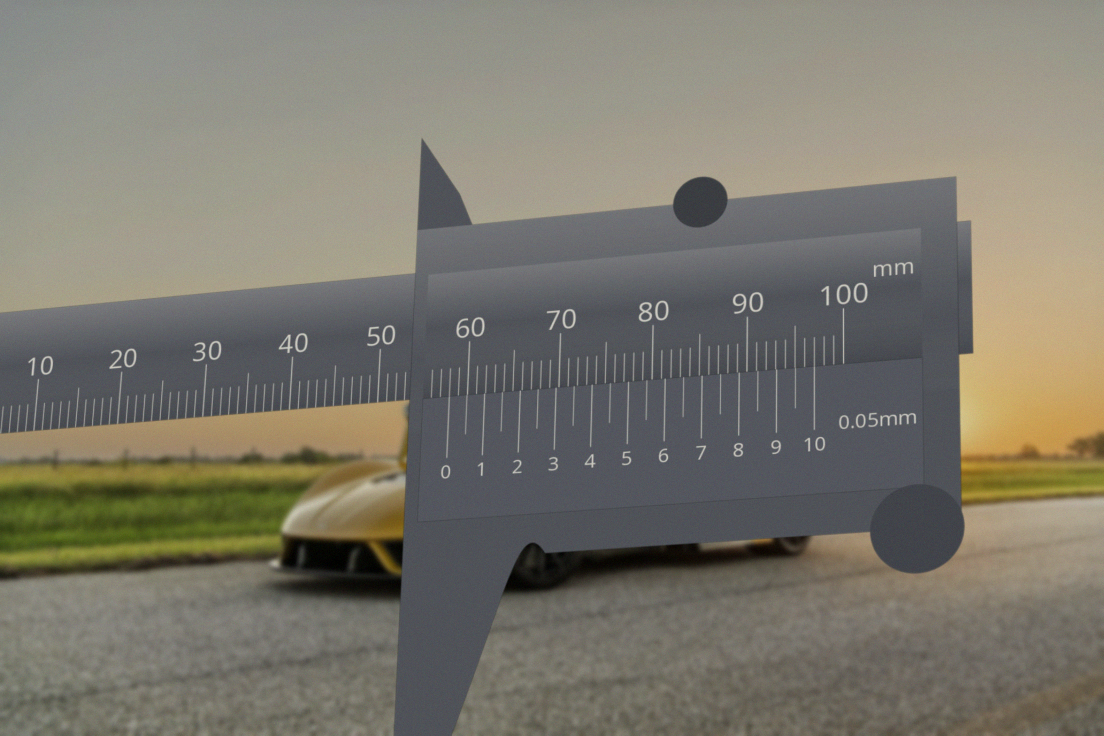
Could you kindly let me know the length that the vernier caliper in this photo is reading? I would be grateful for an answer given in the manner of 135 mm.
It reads 58.0 mm
